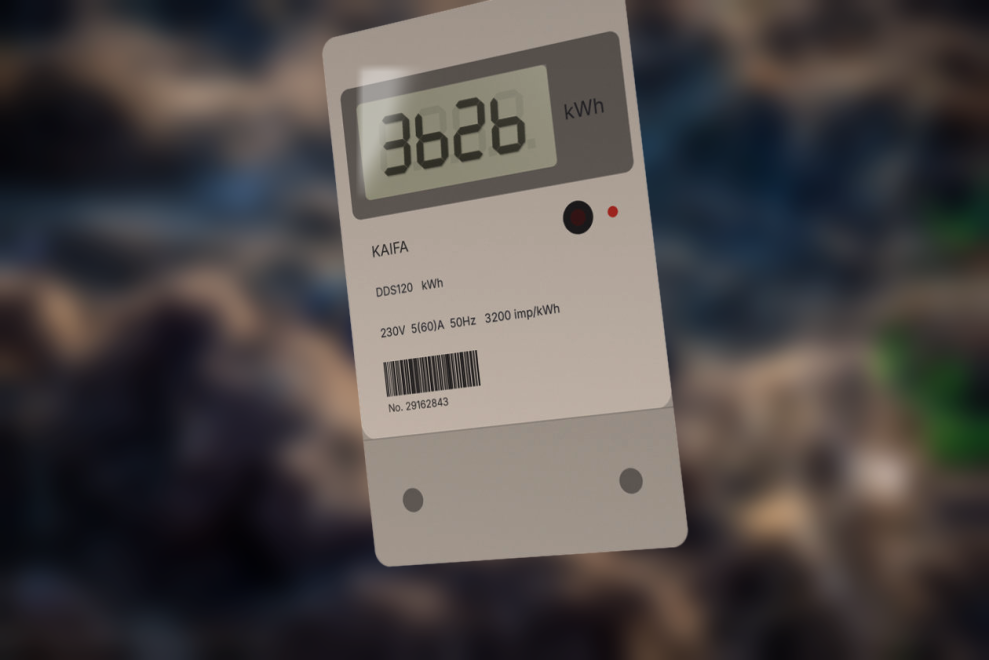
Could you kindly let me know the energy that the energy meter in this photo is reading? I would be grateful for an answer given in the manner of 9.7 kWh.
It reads 3626 kWh
